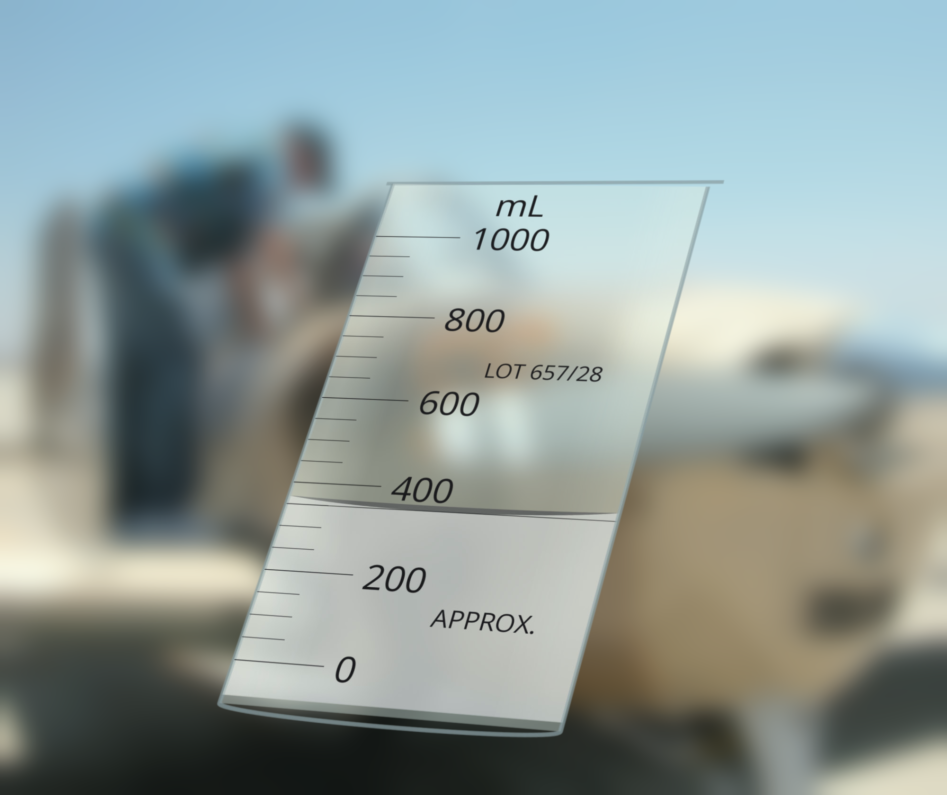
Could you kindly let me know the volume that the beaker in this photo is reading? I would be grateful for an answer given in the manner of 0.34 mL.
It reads 350 mL
